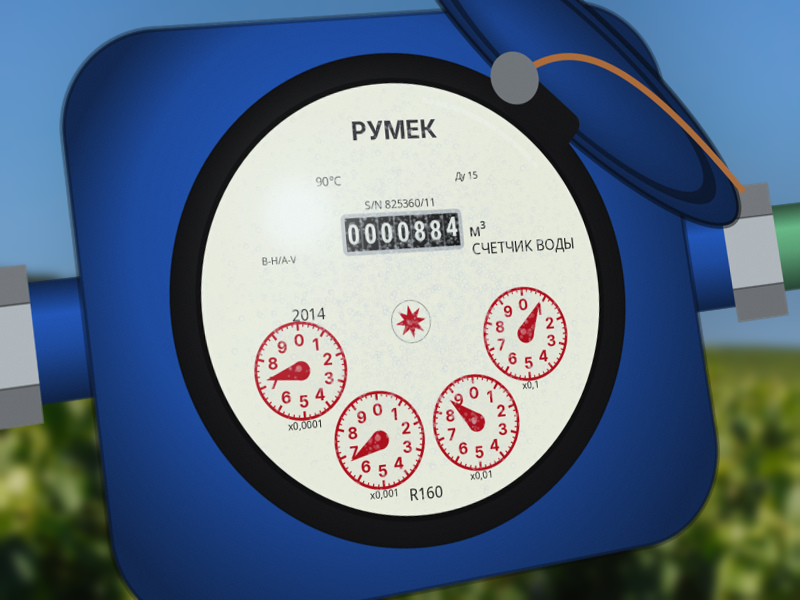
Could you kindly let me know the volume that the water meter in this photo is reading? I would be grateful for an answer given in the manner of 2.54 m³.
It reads 884.0867 m³
